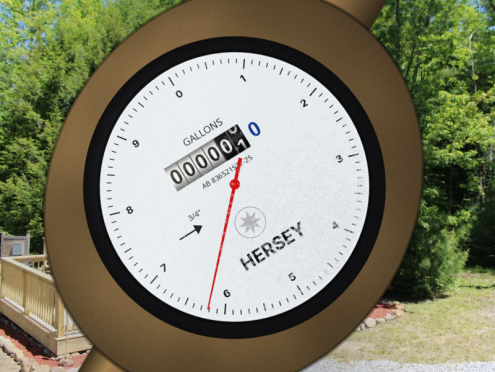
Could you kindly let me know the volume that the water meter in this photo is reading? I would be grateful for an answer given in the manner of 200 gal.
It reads 6.2 gal
